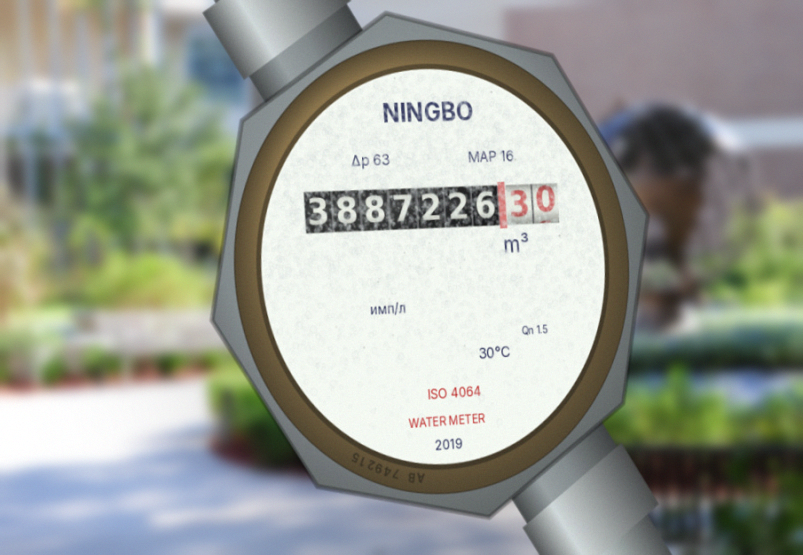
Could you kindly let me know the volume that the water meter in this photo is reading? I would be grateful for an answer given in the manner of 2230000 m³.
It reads 3887226.30 m³
